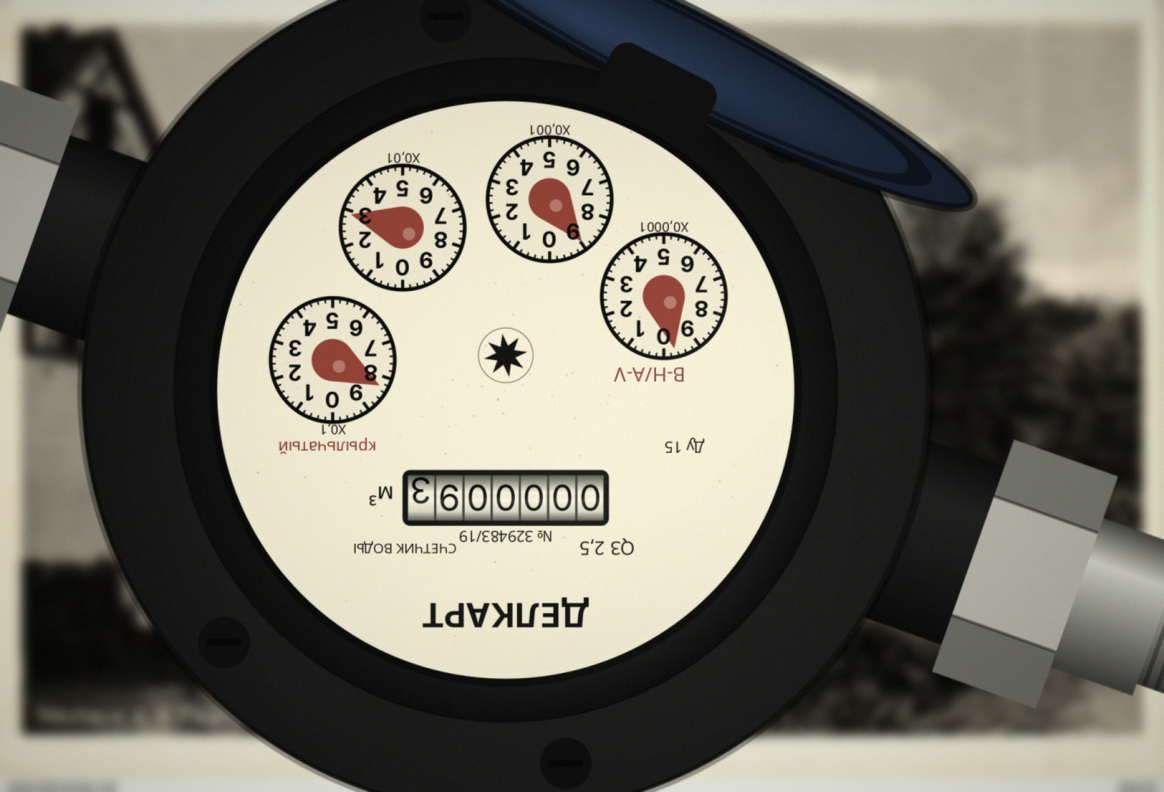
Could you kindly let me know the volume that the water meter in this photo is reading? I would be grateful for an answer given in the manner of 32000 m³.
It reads 92.8289 m³
